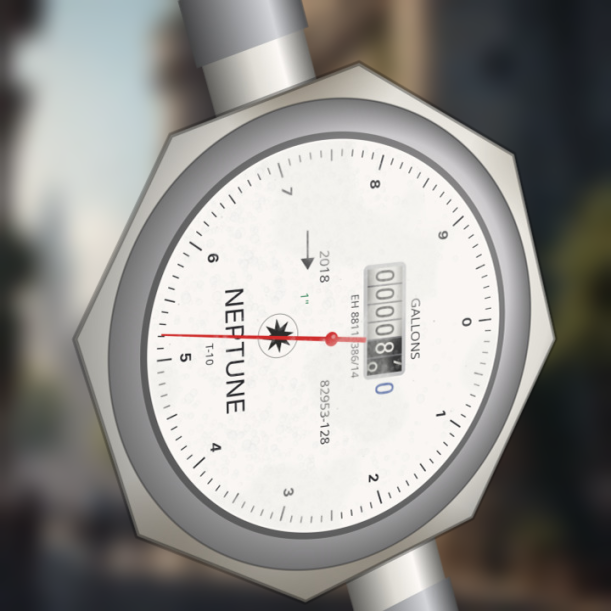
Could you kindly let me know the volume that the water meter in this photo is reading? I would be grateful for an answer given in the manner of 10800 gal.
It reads 875.2 gal
